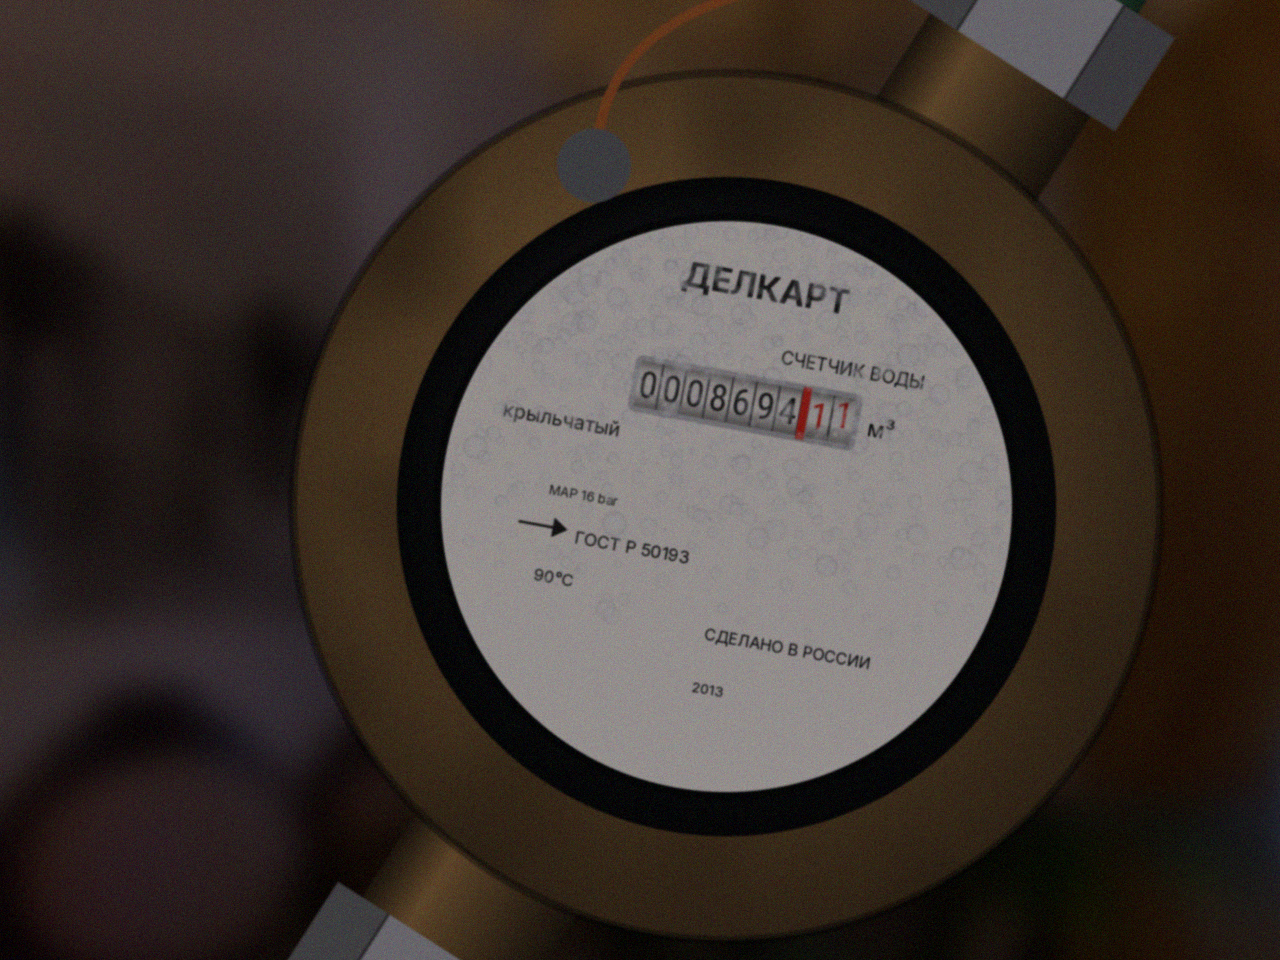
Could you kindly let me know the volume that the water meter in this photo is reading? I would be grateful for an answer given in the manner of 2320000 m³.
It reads 8694.11 m³
